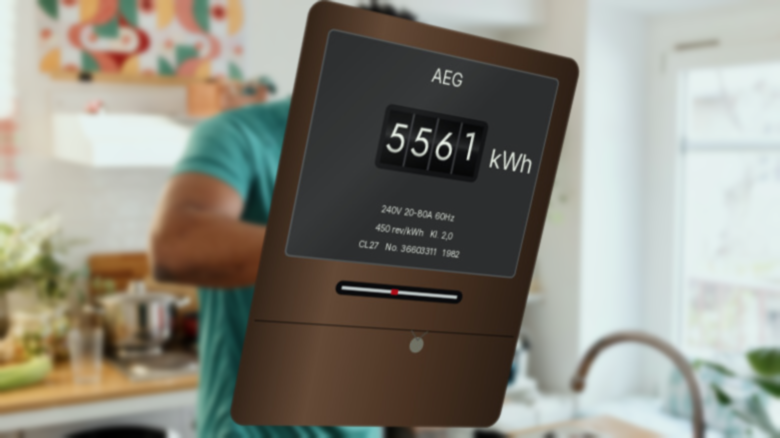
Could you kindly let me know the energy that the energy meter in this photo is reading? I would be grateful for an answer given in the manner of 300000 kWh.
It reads 5561 kWh
